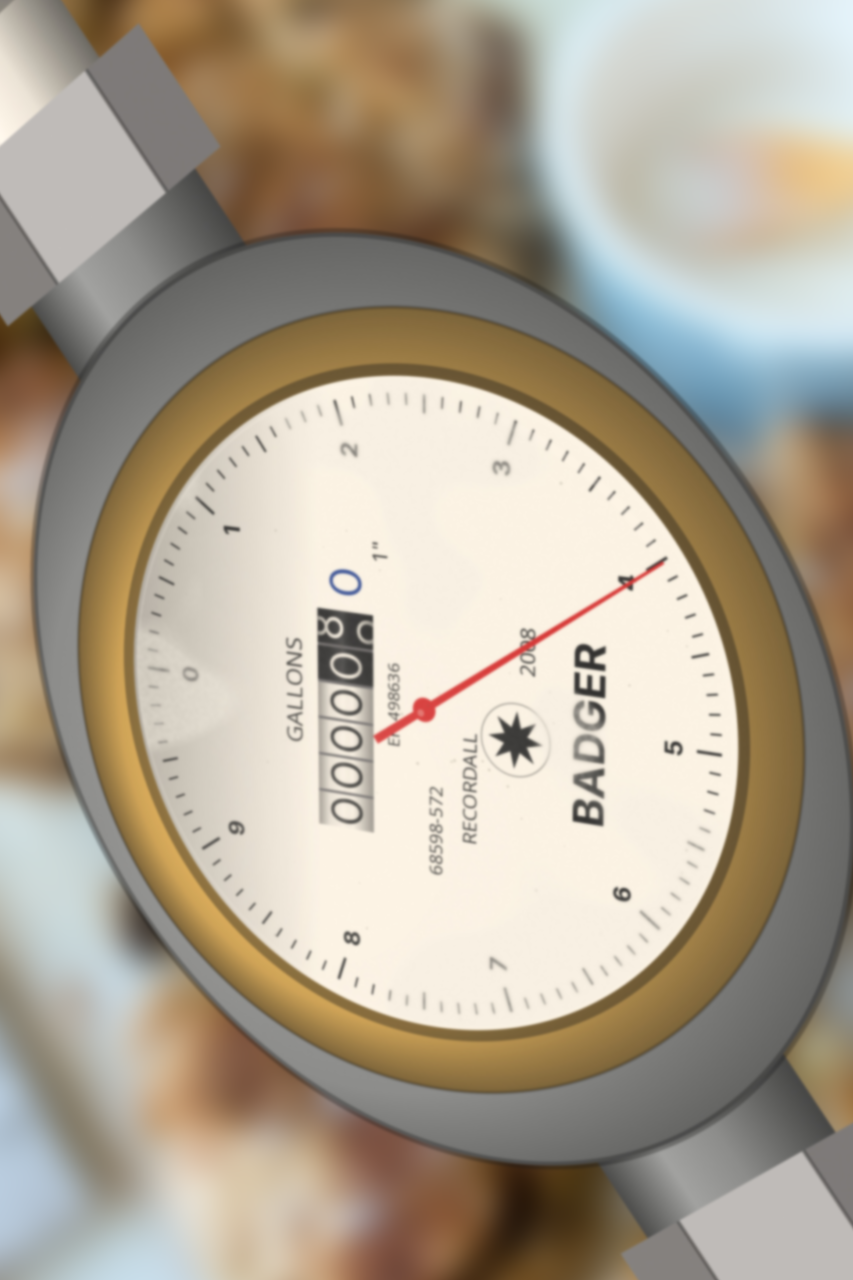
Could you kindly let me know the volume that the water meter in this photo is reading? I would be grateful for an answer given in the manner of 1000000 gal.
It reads 84.0 gal
